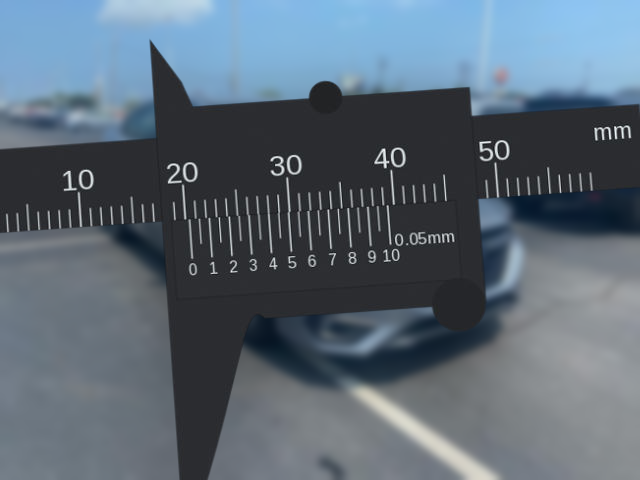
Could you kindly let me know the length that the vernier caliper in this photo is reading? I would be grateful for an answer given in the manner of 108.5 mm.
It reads 20.4 mm
